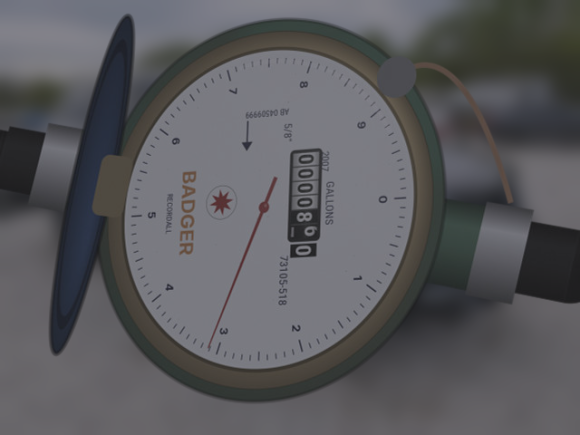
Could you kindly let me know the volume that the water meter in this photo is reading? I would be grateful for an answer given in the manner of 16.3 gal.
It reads 863.1 gal
